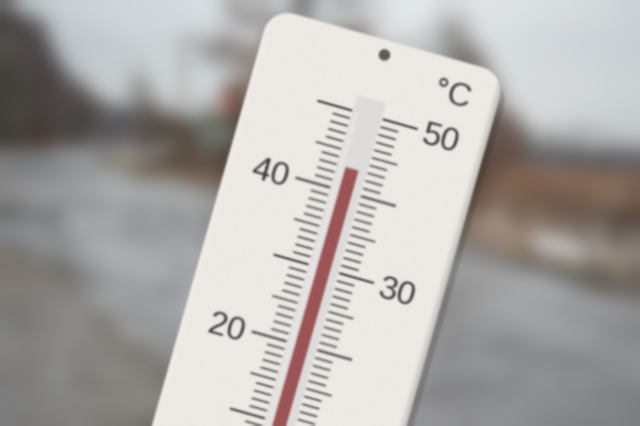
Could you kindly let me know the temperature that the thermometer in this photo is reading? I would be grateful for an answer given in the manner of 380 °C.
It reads 43 °C
